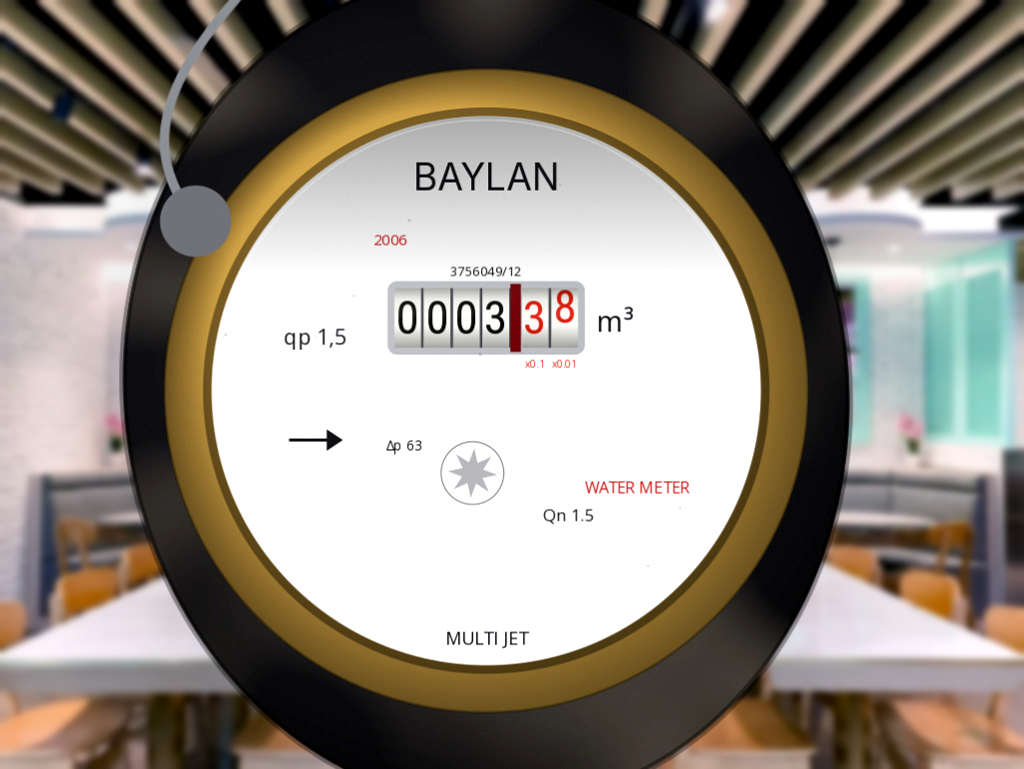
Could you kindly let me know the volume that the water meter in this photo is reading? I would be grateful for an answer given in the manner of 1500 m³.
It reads 3.38 m³
